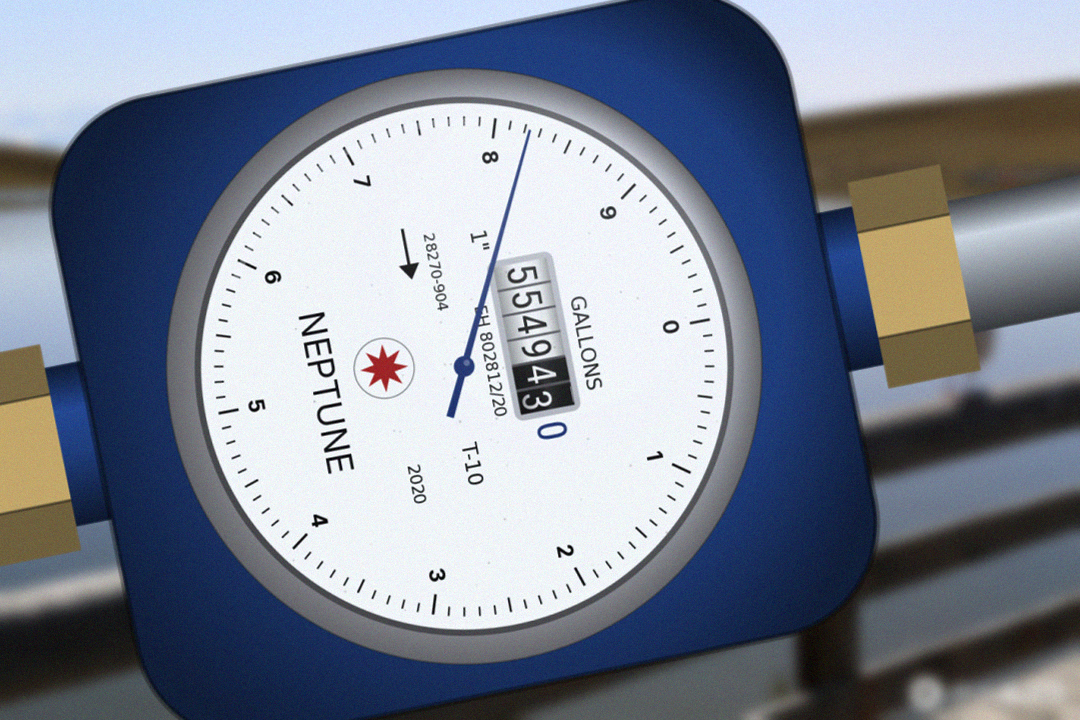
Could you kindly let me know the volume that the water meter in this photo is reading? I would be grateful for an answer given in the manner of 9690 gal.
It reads 5549428.2 gal
